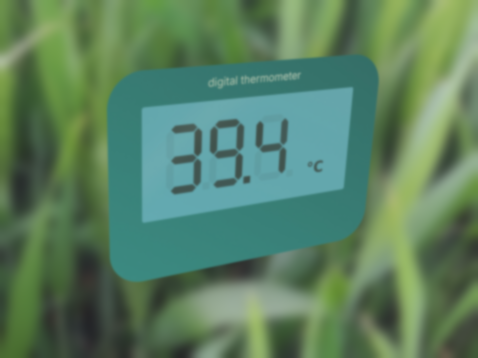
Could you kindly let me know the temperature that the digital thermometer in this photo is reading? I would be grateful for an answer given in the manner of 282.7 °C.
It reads 39.4 °C
